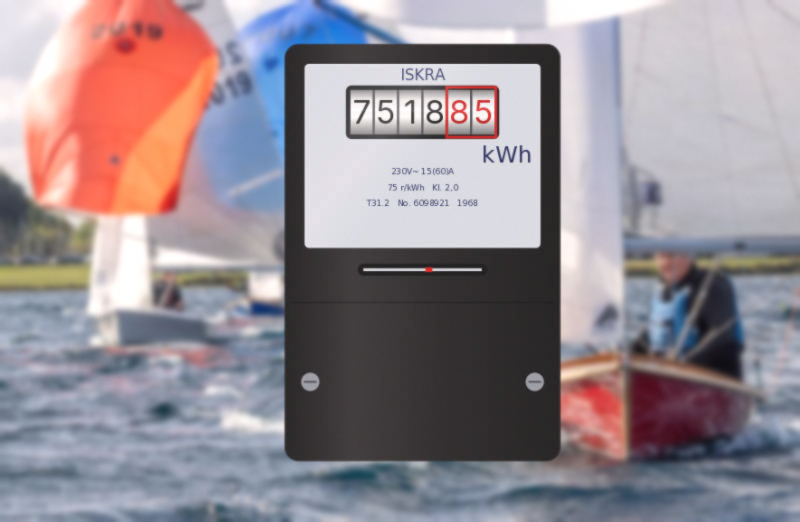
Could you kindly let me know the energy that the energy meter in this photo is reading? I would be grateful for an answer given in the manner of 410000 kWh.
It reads 7518.85 kWh
